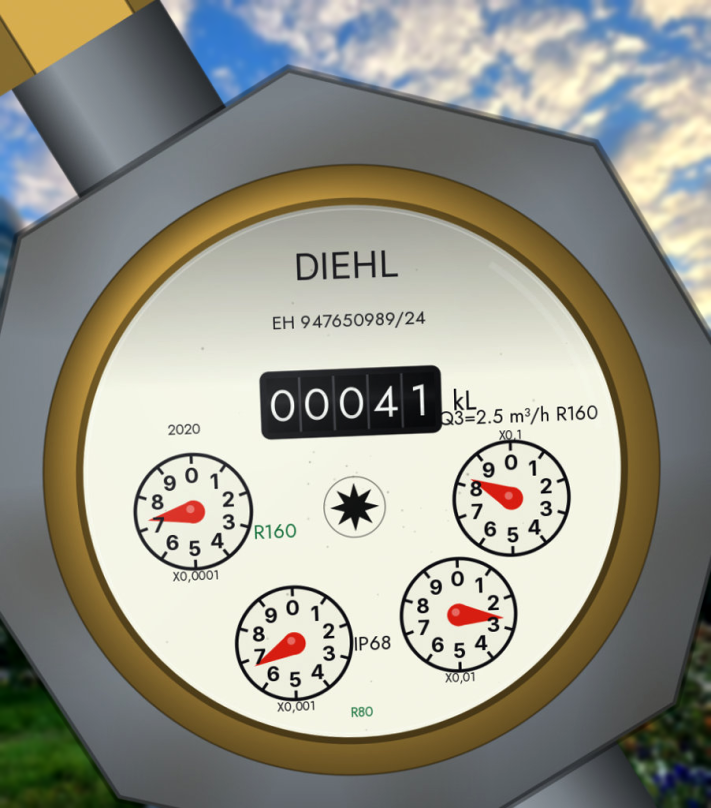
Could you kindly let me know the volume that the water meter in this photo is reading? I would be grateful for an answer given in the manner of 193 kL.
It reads 41.8267 kL
